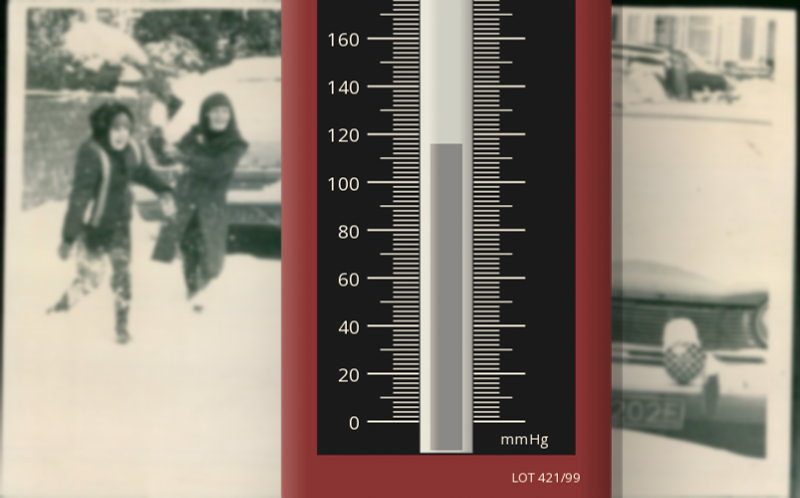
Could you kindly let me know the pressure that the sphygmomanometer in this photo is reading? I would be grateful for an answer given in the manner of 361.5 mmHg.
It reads 116 mmHg
